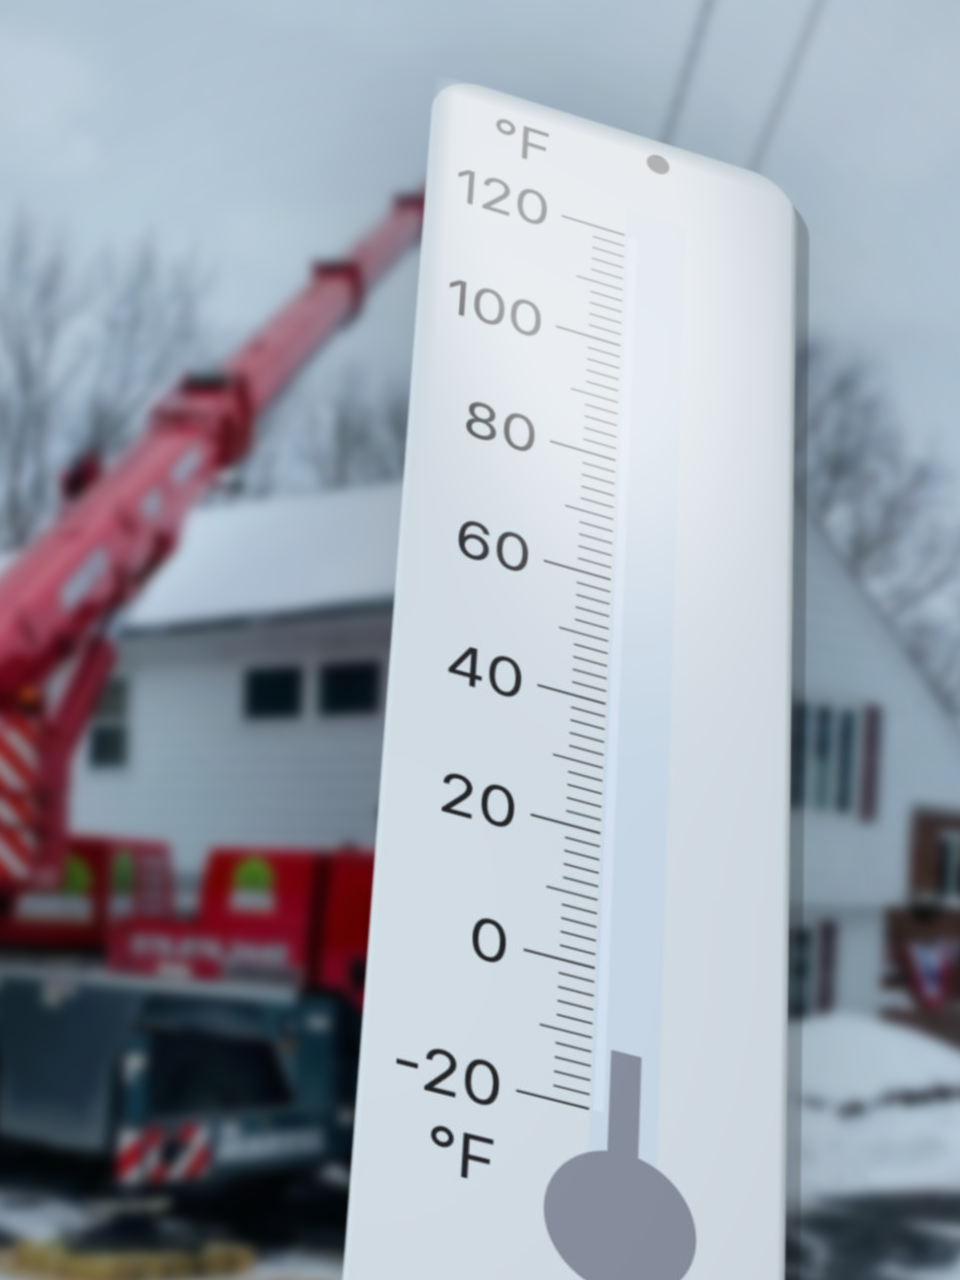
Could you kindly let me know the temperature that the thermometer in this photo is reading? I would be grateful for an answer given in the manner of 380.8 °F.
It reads -11 °F
